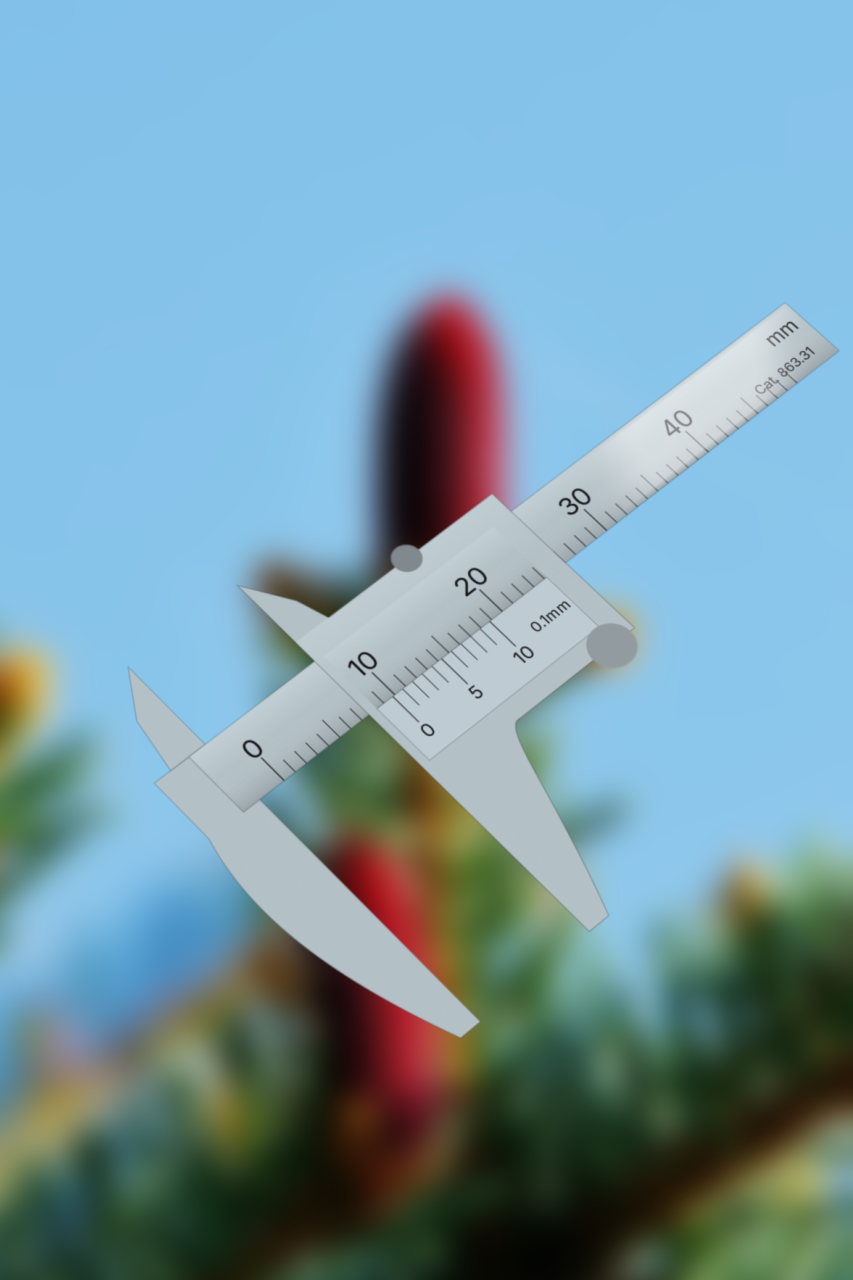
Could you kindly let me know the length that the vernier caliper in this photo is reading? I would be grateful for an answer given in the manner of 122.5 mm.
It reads 9.8 mm
